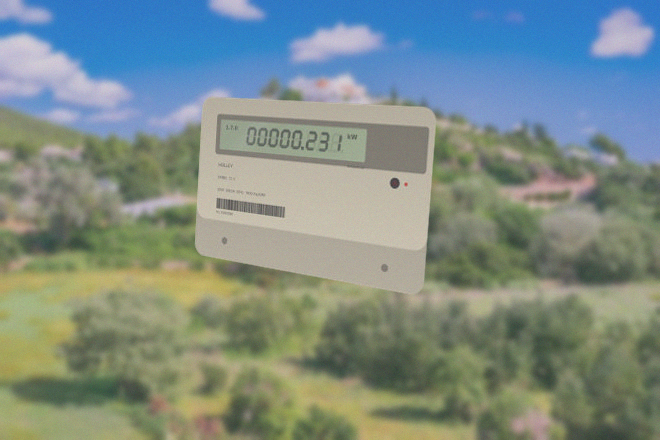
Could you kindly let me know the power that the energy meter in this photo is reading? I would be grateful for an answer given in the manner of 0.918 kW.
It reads 0.231 kW
